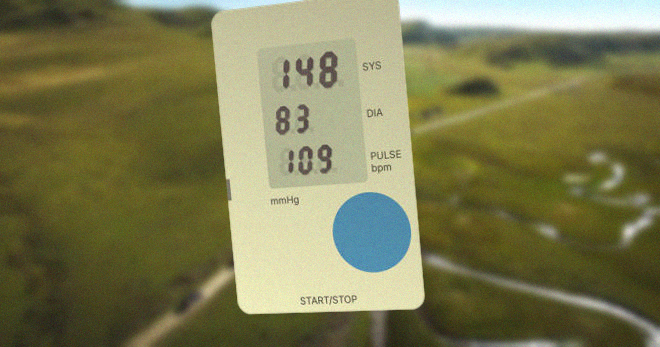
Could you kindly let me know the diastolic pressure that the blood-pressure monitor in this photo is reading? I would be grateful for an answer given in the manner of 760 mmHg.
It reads 83 mmHg
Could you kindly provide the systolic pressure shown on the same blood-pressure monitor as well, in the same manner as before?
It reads 148 mmHg
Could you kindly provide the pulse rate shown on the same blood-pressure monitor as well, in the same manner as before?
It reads 109 bpm
